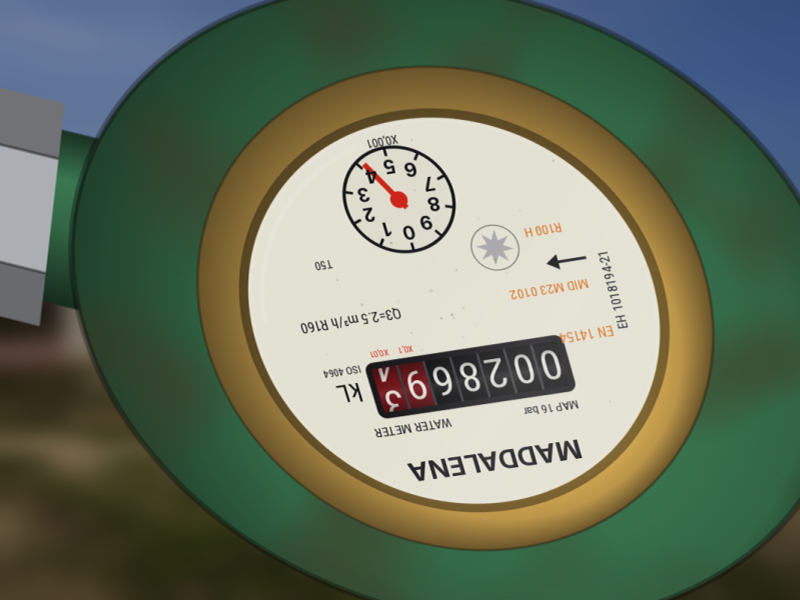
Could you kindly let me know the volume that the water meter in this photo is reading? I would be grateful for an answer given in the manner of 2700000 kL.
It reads 286.934 kL
